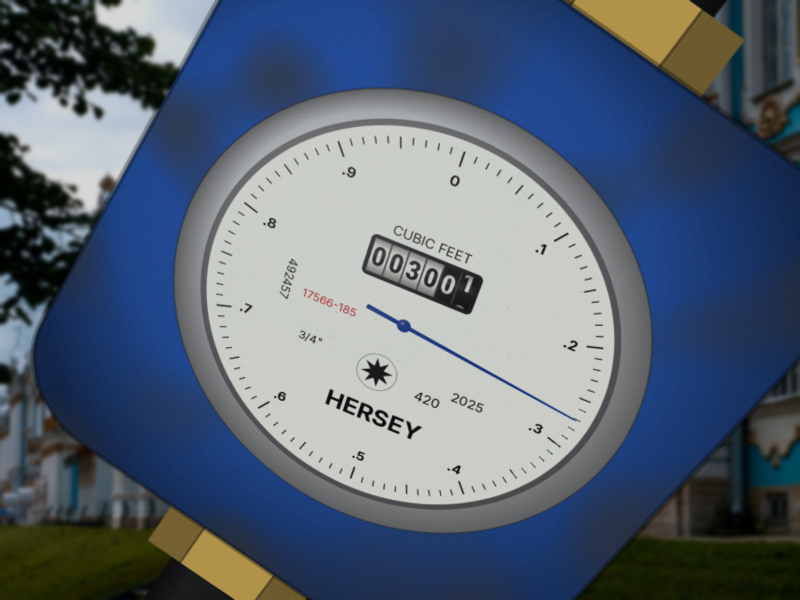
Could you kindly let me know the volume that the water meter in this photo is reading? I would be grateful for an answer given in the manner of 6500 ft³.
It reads 3001.27 ft³
